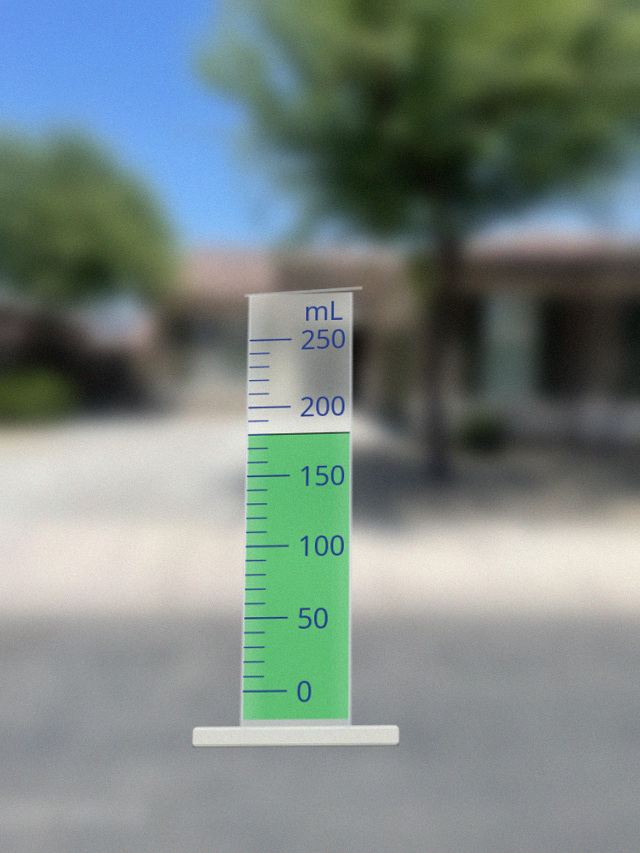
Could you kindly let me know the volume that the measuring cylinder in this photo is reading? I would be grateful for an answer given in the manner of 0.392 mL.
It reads 180 mL
